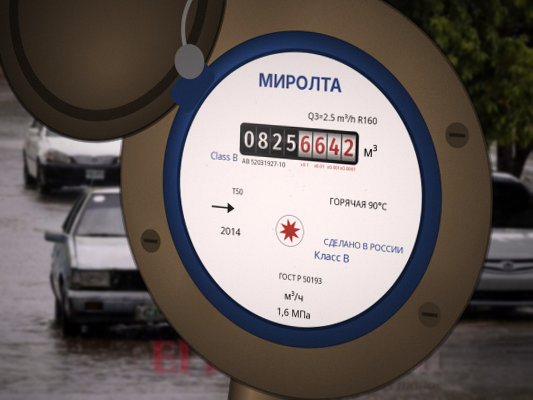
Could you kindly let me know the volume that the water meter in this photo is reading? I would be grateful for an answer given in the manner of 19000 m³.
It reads 825.6642 m³
